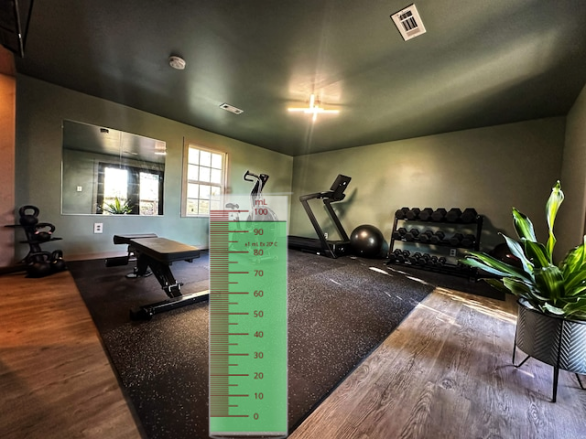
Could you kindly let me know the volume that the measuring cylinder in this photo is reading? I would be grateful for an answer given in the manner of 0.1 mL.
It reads 95 mL
